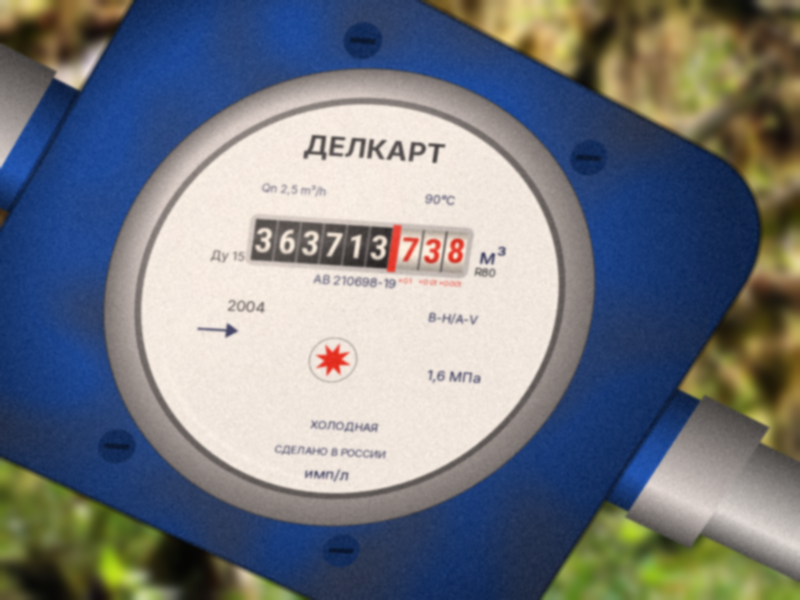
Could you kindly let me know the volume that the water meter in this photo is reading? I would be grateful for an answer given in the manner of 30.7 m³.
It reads 363713.738 m³
